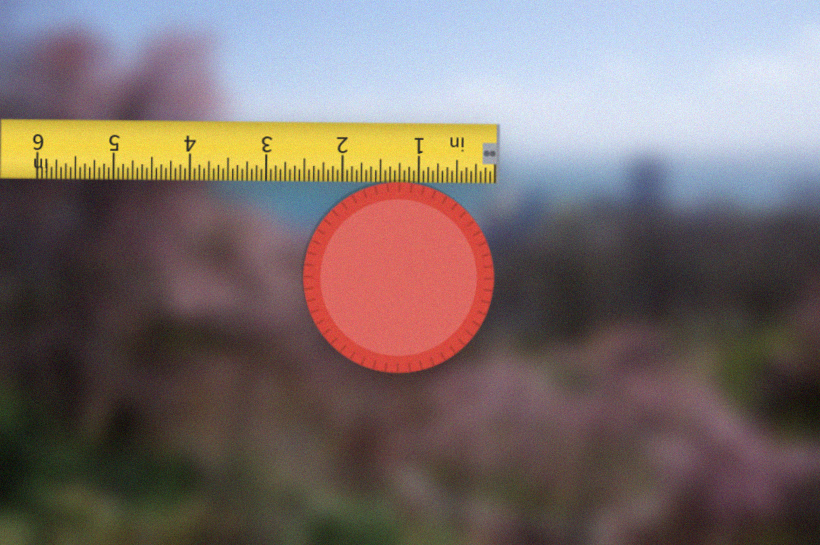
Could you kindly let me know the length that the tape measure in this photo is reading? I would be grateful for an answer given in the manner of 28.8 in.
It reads 2.5 in
